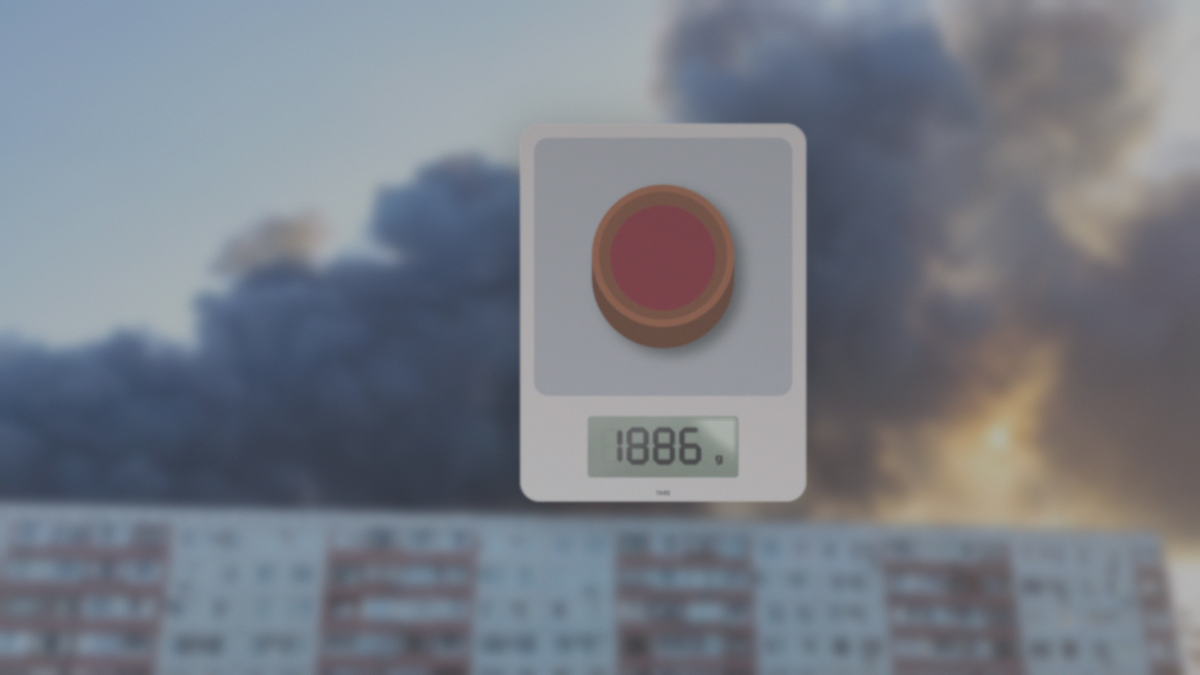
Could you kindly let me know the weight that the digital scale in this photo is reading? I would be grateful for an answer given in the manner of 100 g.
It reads 1886 g
